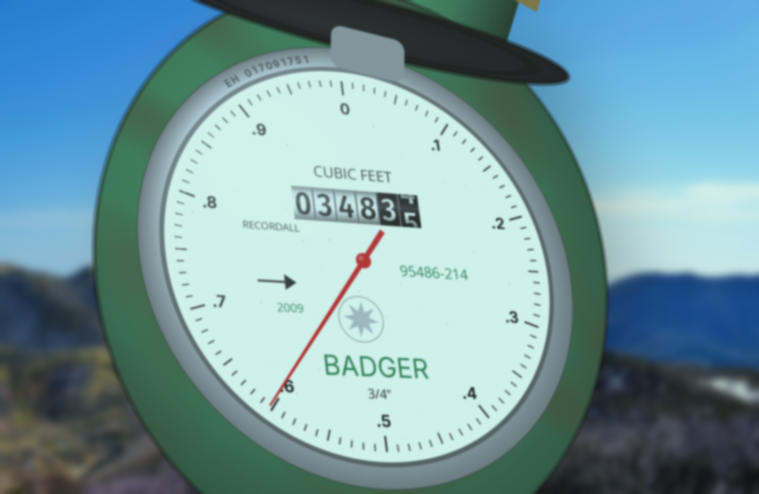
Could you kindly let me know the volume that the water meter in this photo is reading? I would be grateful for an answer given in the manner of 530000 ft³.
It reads 34834.60 ft³
